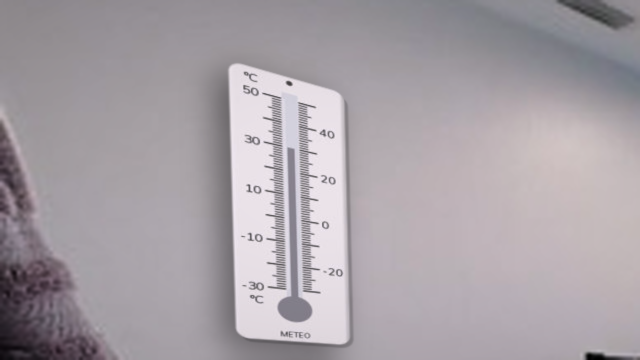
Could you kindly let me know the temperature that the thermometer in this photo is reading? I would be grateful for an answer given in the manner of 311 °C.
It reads 30 °C
